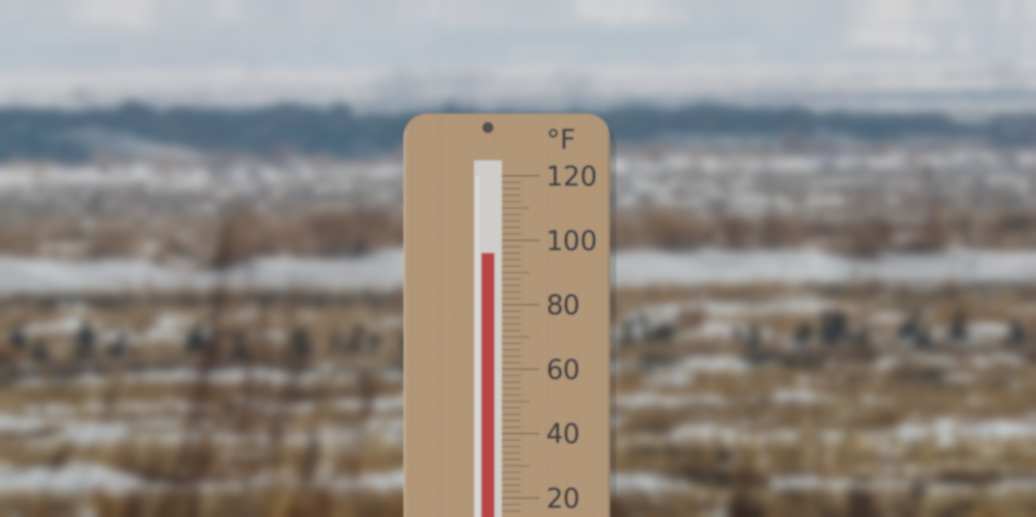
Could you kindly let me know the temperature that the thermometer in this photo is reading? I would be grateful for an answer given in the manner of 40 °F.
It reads 96 °F
